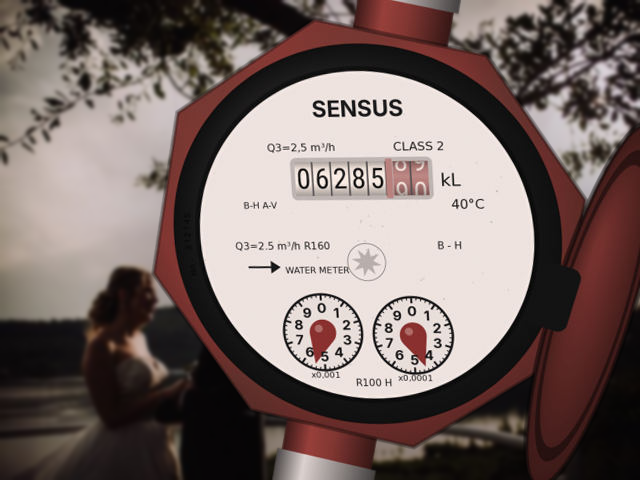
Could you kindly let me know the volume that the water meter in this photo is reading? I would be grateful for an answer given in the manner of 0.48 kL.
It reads 6285.8954 kL
